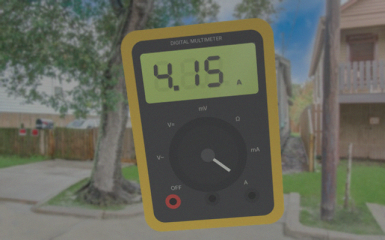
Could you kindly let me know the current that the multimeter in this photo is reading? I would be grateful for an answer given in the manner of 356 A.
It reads 4.15 A
